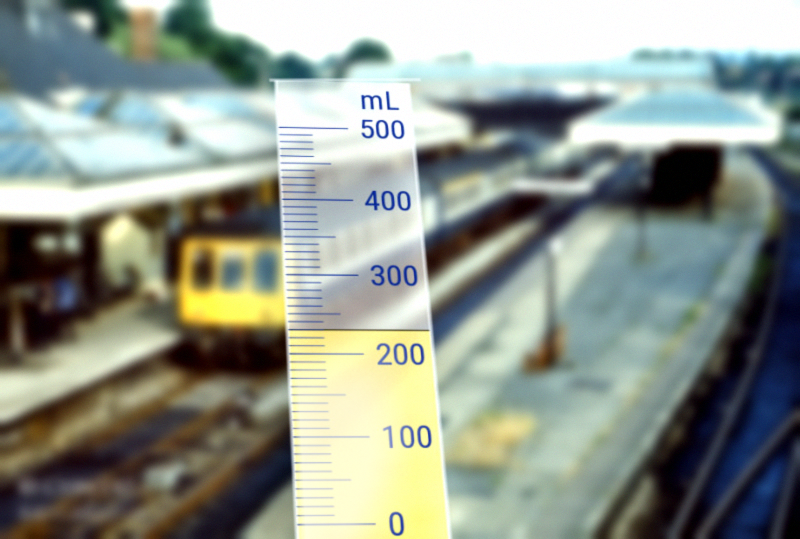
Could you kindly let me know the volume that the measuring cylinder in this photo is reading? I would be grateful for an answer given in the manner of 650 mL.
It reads 230 mL
